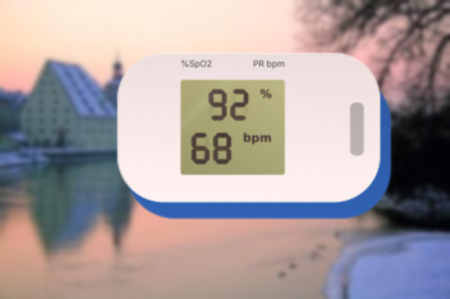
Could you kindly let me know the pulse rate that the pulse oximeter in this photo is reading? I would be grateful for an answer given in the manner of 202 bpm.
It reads 68 bpm
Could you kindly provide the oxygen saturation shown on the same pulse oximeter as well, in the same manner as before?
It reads 92 %
